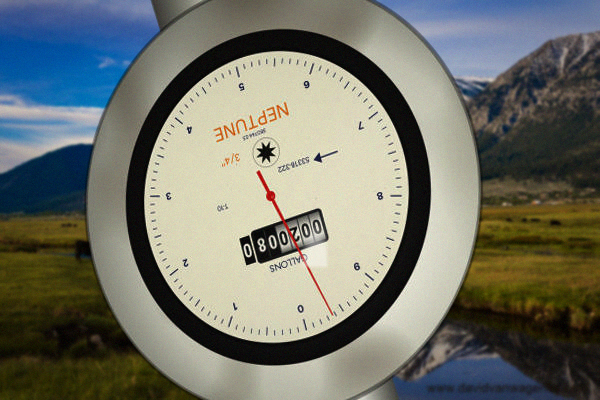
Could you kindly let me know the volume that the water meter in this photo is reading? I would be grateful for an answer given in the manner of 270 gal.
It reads 20079.6 gal
